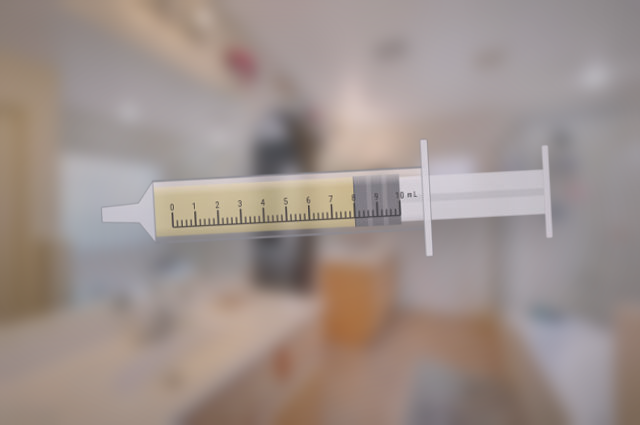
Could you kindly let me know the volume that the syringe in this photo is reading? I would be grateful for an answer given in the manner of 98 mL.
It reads 8 mL
